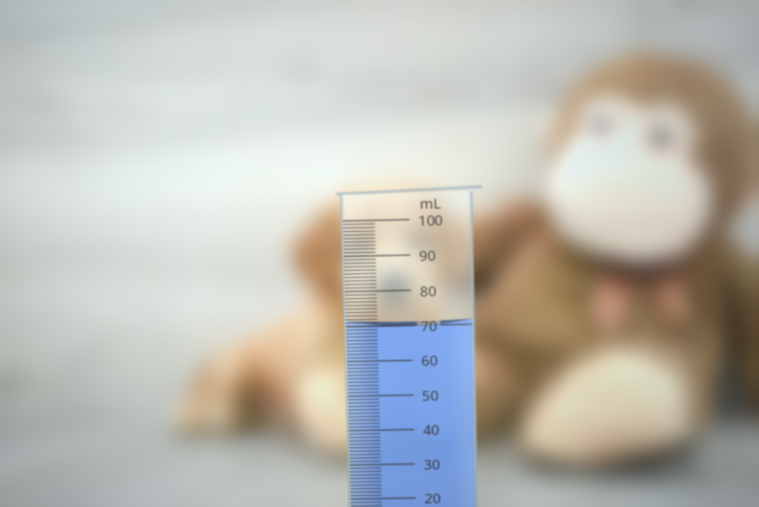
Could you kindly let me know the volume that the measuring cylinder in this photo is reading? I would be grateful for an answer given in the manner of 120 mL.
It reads 70 mL
